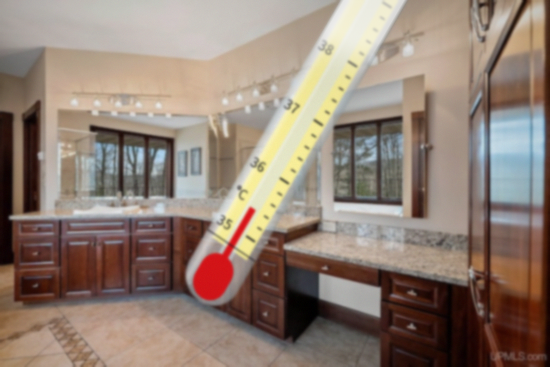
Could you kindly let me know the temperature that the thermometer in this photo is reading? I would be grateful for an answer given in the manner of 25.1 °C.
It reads 35.4 °C
